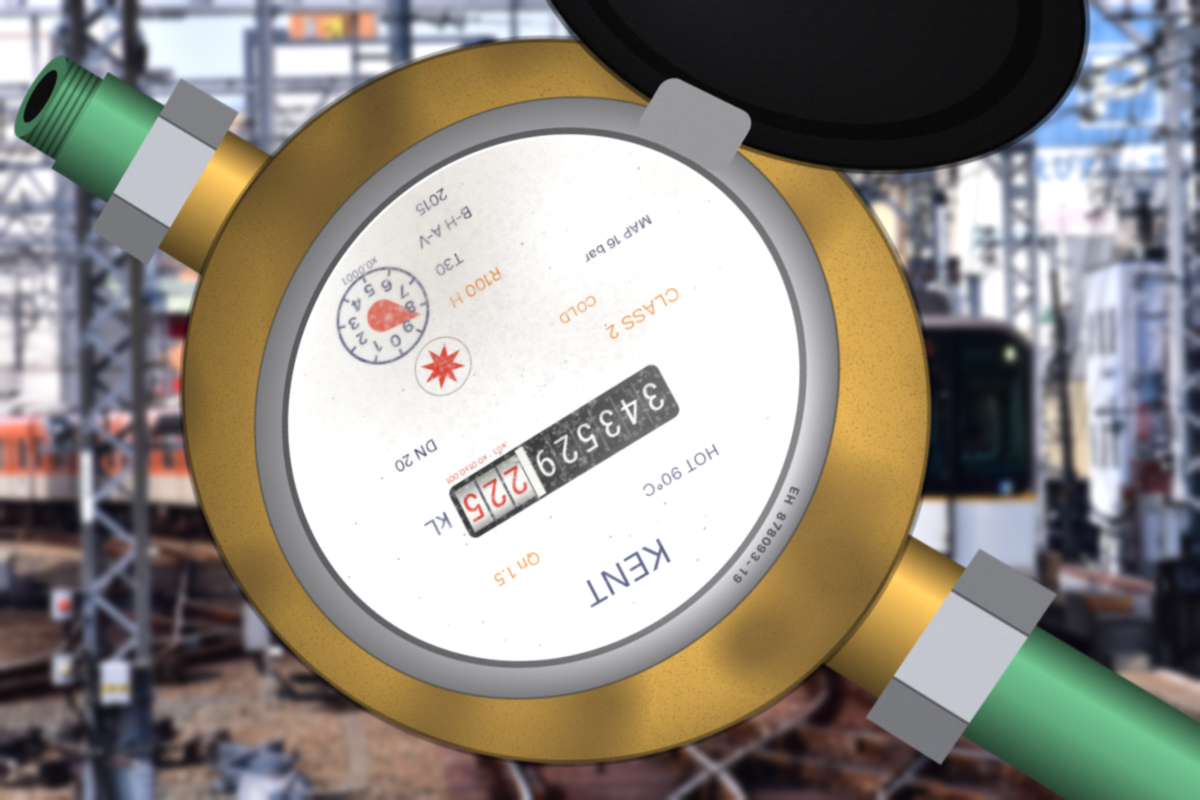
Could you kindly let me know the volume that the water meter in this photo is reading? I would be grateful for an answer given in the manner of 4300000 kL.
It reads 343529.2258 kL
